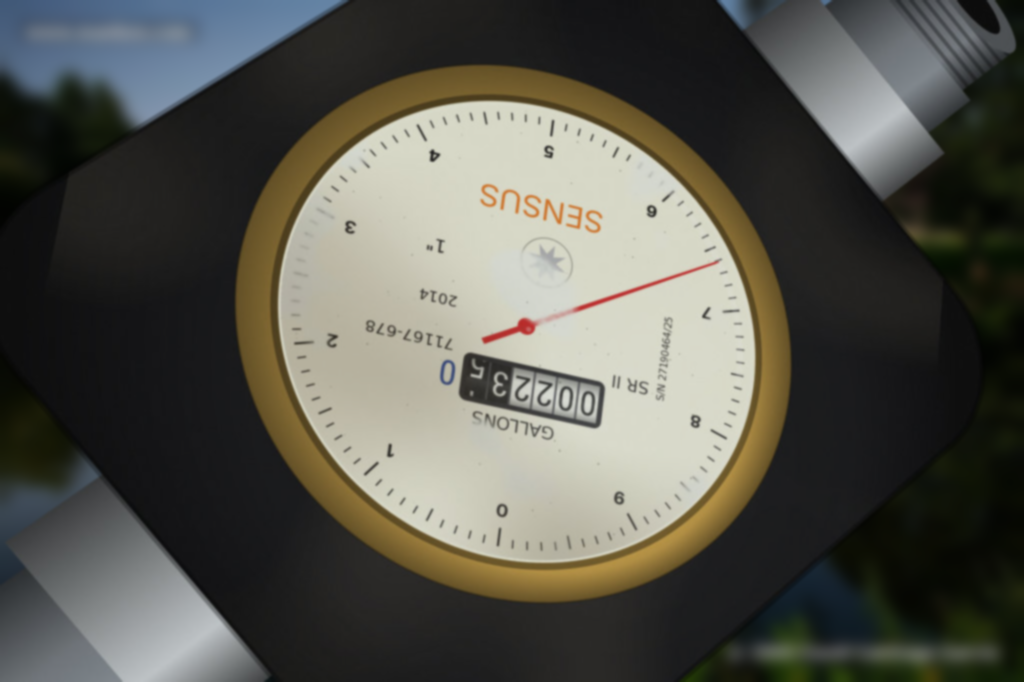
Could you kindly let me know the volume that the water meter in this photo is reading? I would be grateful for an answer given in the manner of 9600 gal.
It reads 22346.6 gal
